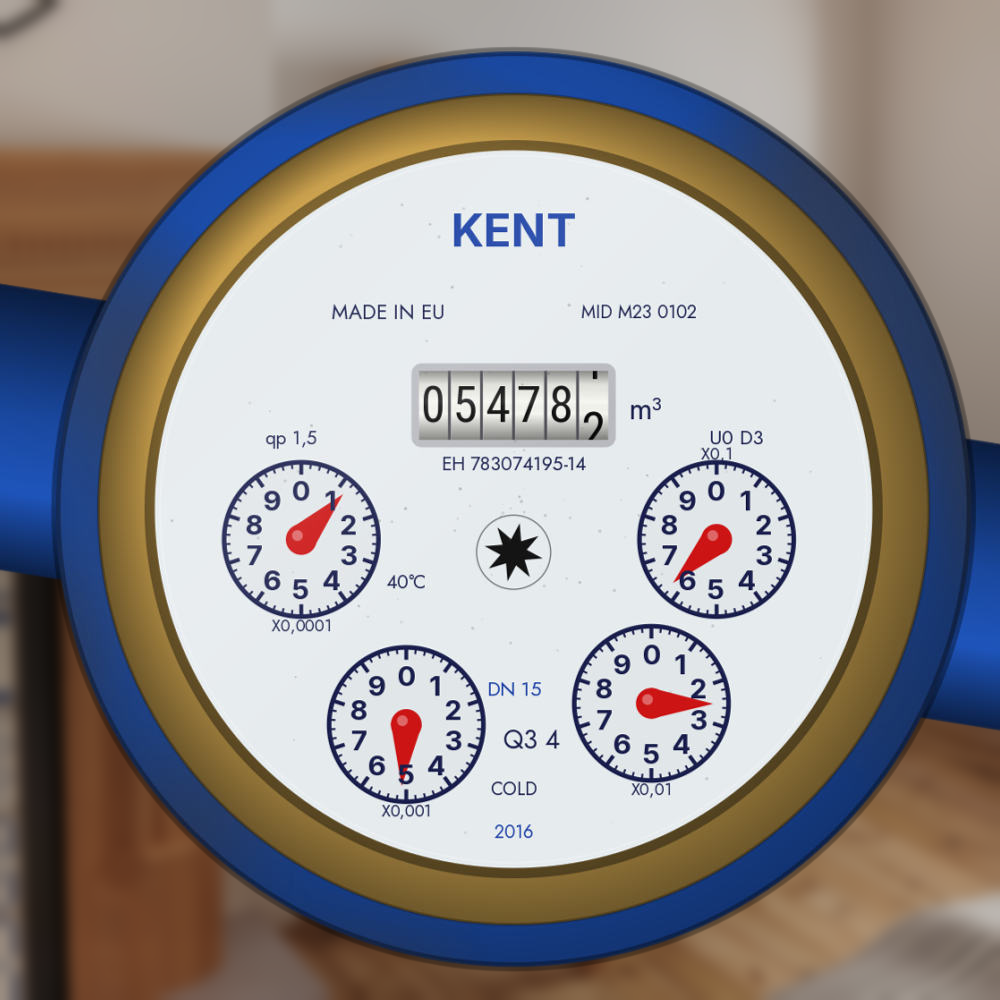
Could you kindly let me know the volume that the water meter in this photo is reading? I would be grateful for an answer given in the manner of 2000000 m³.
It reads 54781.6251 m³
